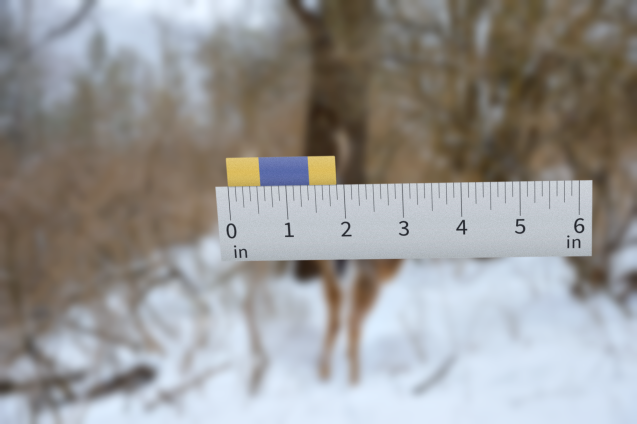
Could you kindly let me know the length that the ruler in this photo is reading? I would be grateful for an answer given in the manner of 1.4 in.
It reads 1.875 in
